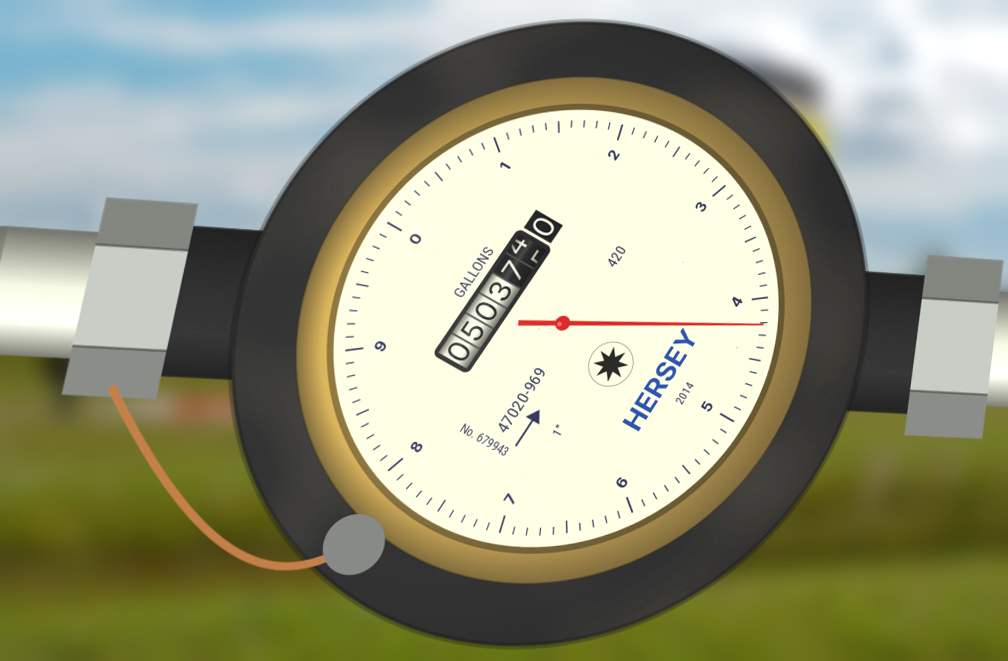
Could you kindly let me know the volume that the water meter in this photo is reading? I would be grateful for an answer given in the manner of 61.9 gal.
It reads 503744.2 gal
